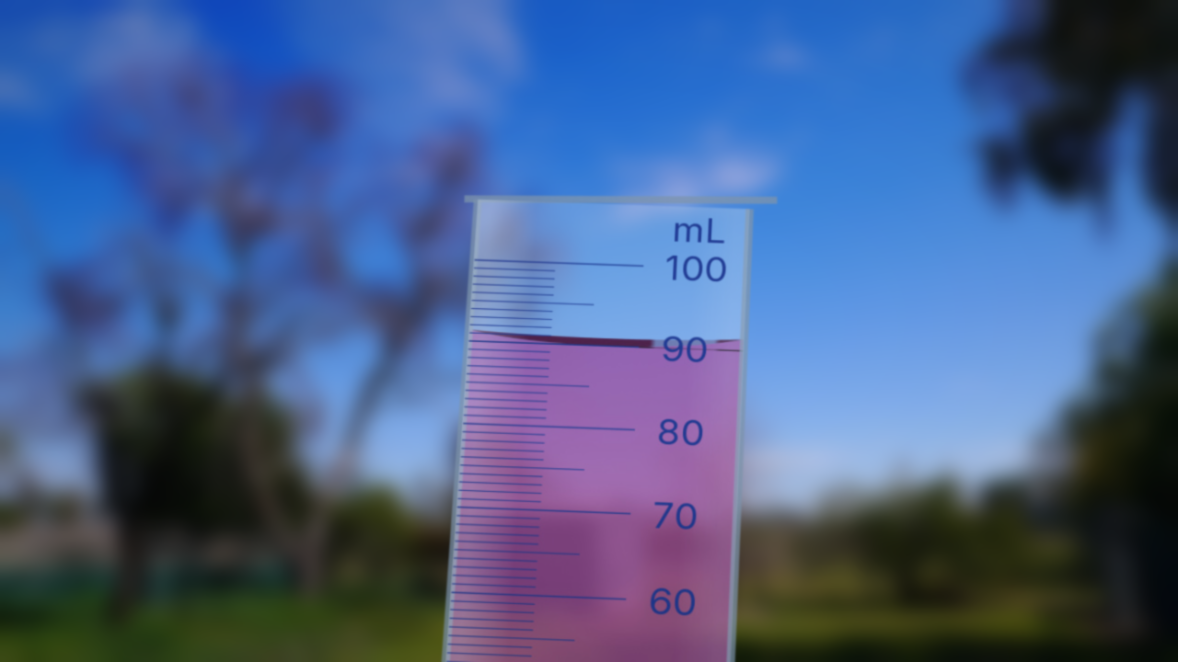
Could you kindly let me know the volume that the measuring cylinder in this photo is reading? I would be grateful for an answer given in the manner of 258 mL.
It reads 90 mL
